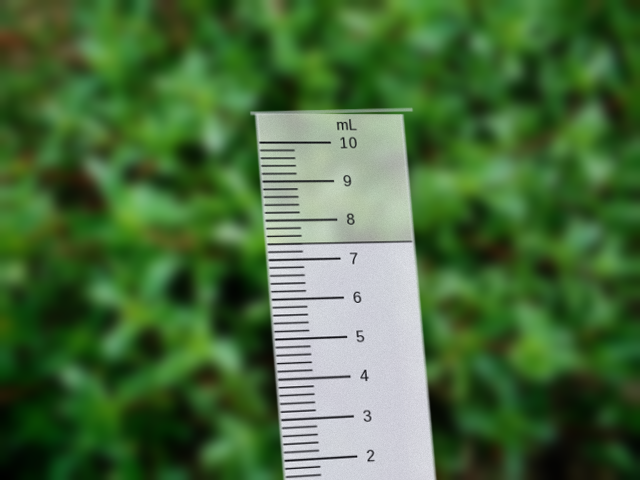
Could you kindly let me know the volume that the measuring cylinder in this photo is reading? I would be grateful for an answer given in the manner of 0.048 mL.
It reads 7.4 mL
